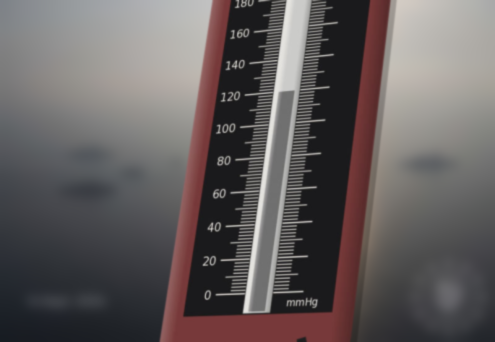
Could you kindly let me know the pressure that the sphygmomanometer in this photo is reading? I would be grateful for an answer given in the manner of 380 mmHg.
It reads 120 mmHg
